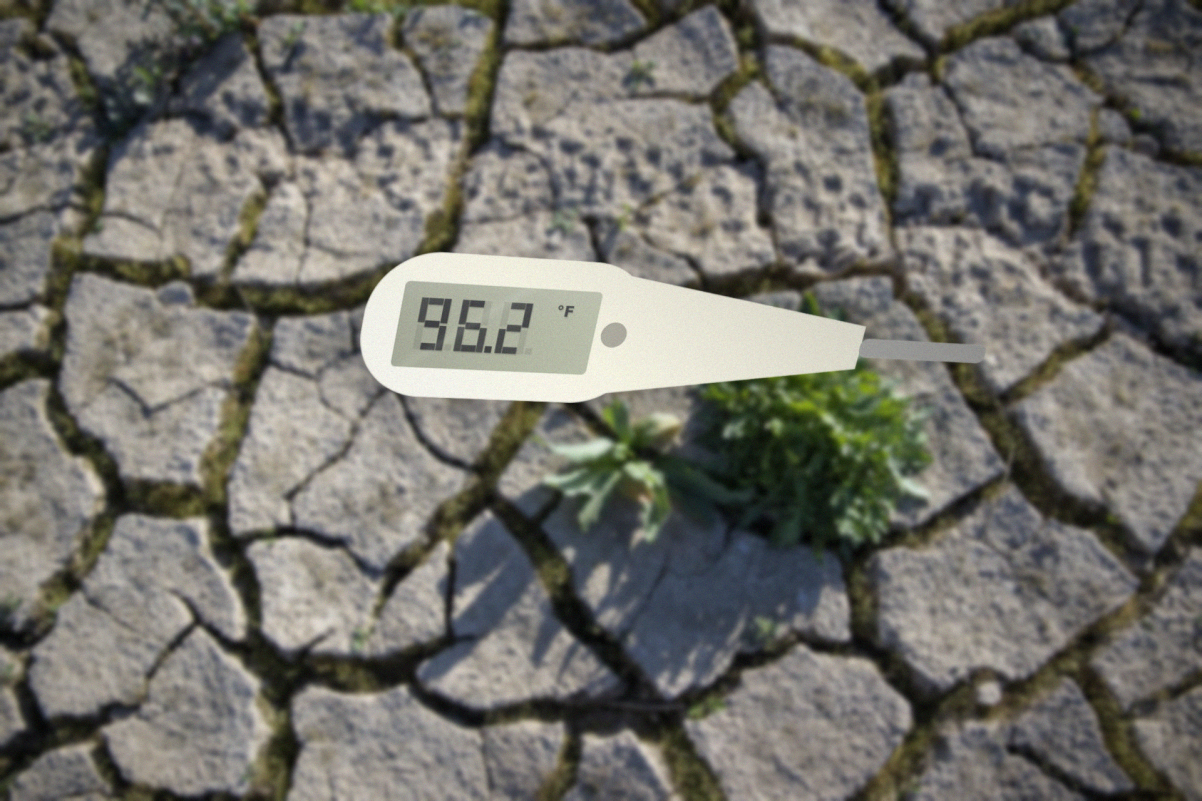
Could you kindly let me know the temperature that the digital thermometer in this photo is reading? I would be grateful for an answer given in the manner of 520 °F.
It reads 96.2 °F
